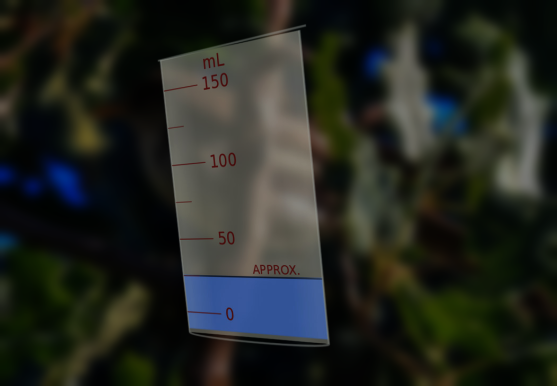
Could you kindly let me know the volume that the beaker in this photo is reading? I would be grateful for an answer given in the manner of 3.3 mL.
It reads 25 mL
